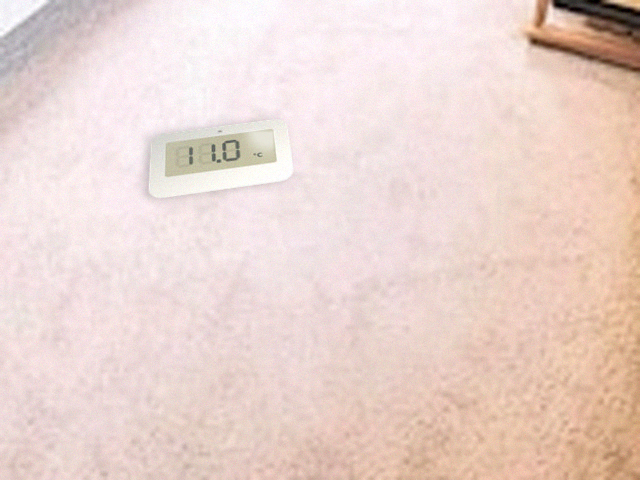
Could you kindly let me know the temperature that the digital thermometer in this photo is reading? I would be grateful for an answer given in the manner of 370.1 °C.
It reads 11.0 °C
